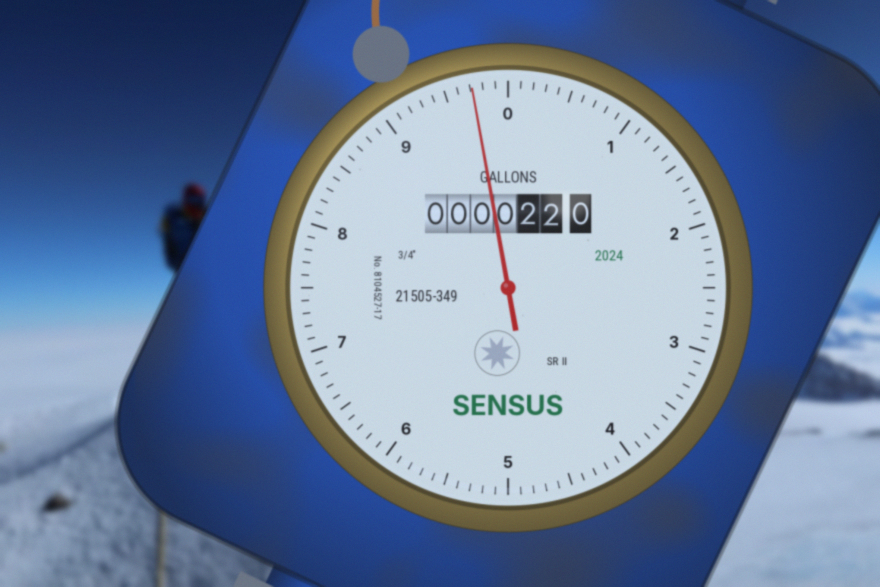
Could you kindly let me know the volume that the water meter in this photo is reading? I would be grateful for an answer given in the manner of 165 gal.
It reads 219.7 gal
